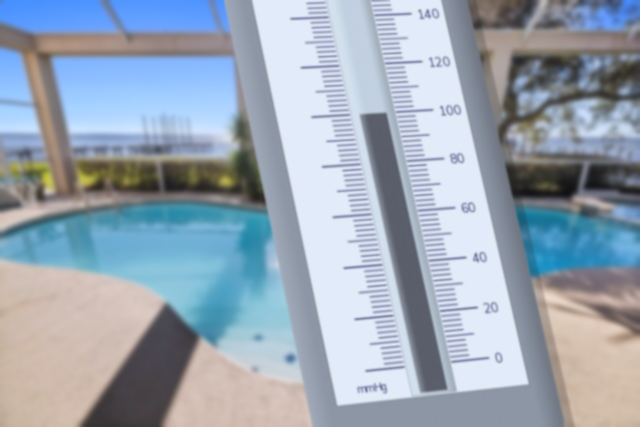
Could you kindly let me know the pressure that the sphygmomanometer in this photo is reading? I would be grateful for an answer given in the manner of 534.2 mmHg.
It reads 100 mmHg
